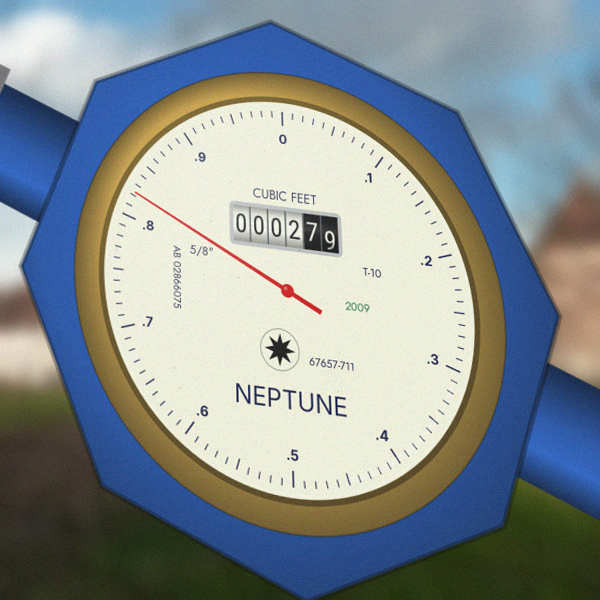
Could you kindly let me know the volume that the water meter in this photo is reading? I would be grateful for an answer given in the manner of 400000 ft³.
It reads 278.82 ft³
